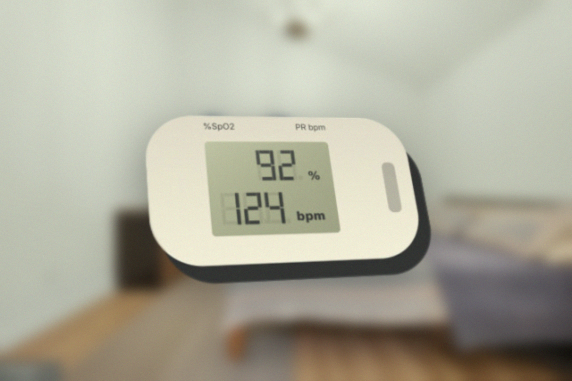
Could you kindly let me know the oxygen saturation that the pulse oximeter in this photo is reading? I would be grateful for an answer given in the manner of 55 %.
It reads 92 %
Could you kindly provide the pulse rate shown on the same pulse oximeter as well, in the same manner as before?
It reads 124 bpm
